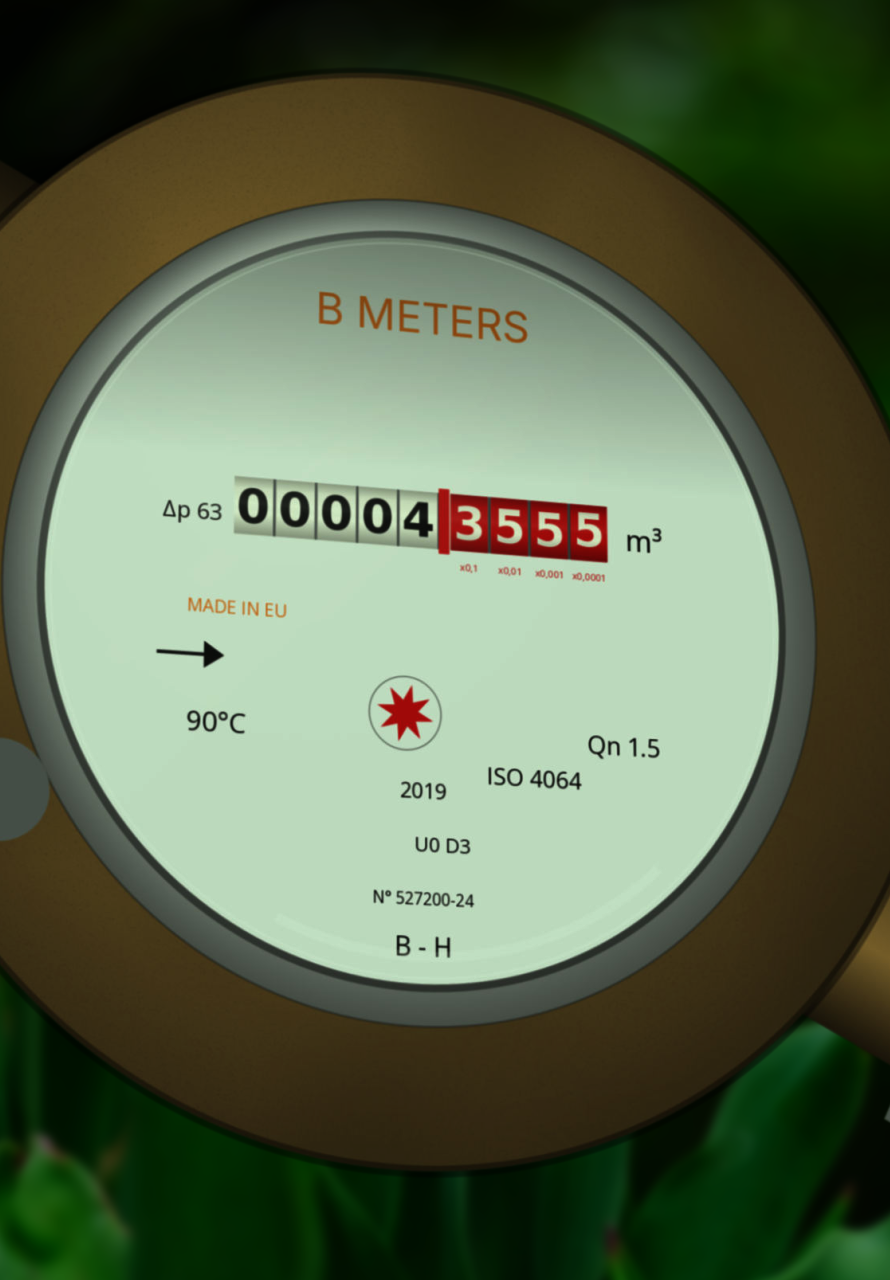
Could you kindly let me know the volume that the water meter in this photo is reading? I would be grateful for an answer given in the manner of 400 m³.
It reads 4.3555 m³
